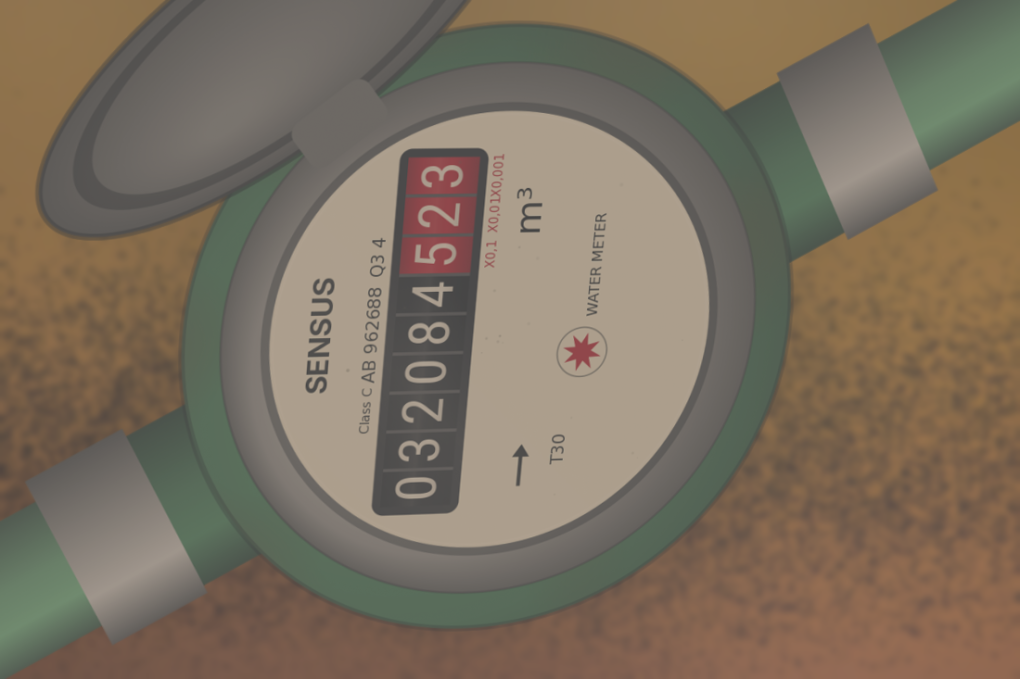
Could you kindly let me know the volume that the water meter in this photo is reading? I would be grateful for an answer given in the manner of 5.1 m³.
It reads 32084.523 m³
